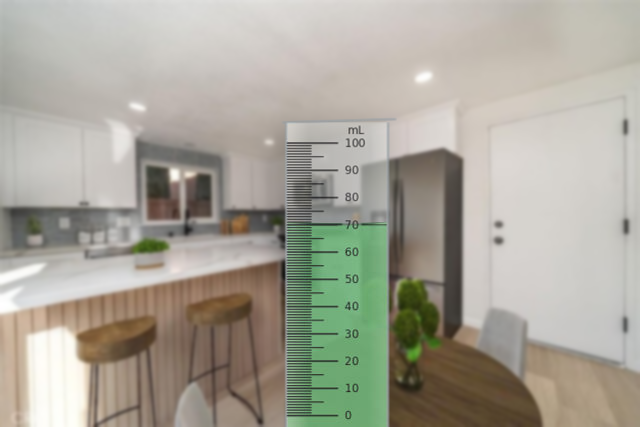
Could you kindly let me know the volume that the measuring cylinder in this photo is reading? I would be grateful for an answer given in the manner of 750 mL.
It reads 70 mL
